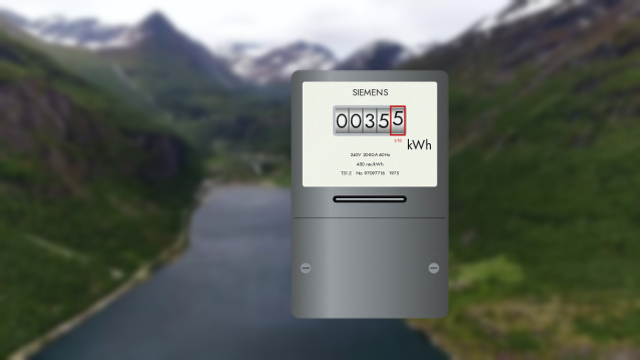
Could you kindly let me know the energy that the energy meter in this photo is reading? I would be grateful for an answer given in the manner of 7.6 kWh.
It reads 35.5 kWh
